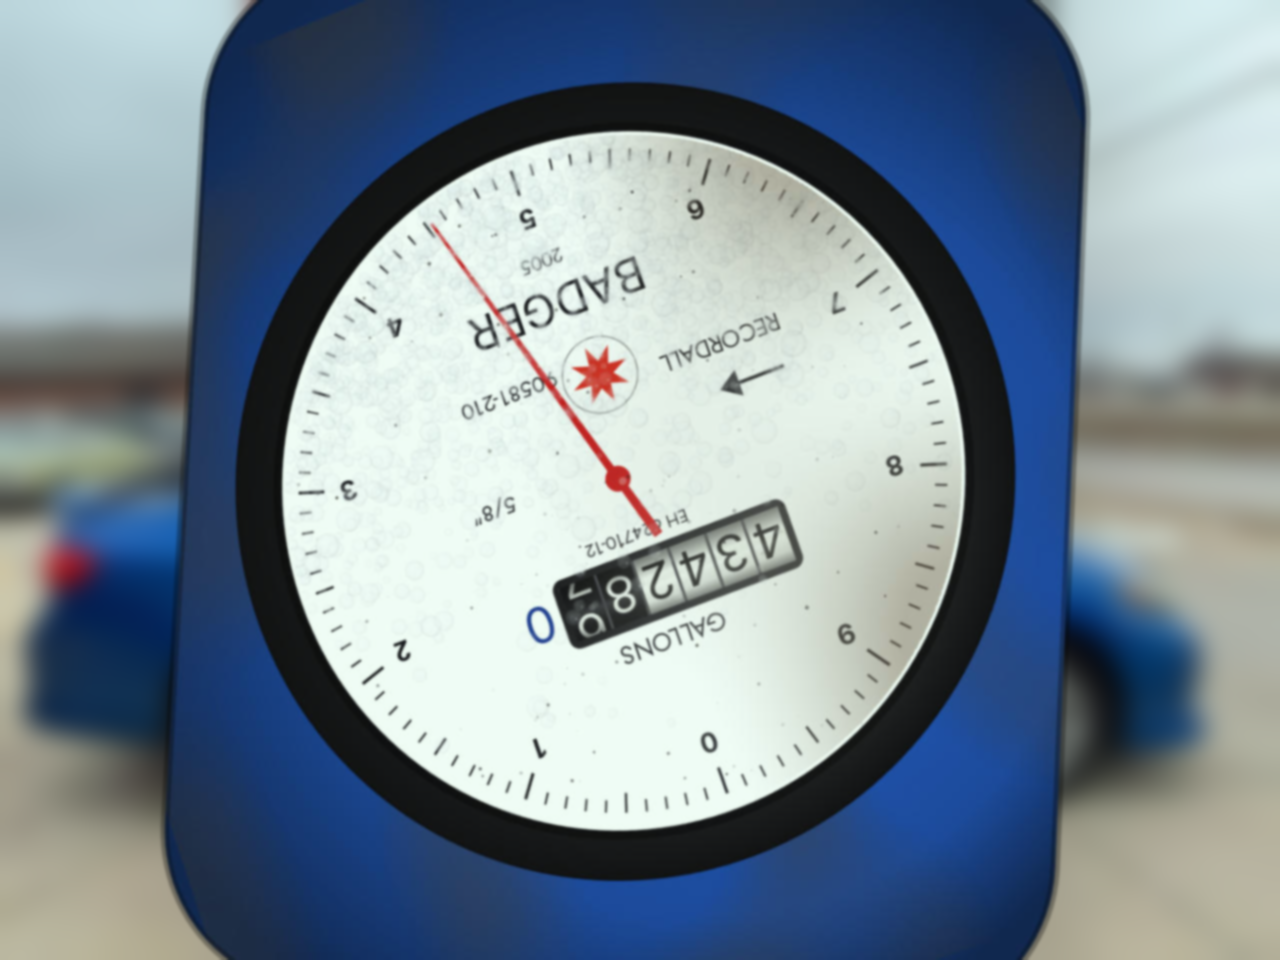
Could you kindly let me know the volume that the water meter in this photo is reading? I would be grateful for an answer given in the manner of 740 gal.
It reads 4342864.5 gal
